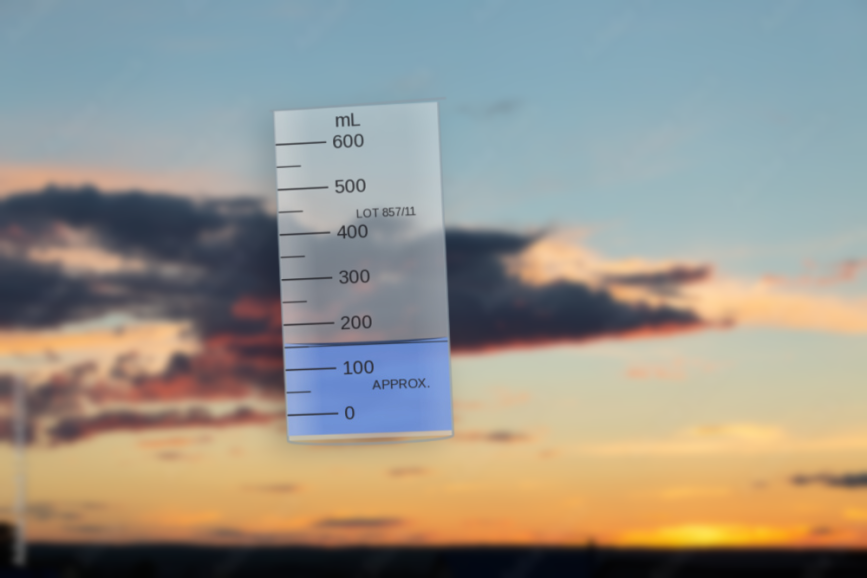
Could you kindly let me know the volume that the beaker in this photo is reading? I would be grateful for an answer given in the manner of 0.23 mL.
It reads 150 mL
